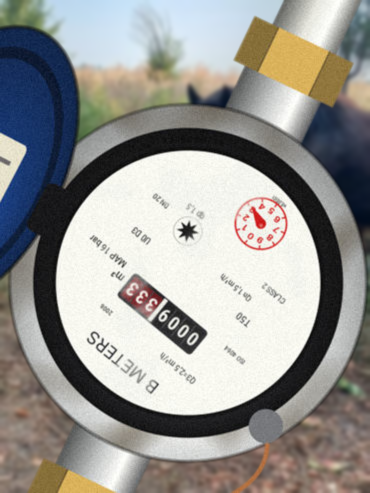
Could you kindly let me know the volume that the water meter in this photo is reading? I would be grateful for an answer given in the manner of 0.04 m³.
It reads 9.3333 m³
